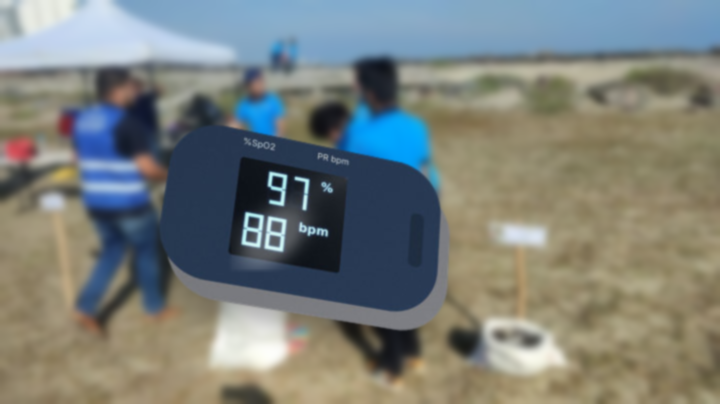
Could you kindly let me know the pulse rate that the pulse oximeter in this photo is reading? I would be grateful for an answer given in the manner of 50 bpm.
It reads 88 bpm
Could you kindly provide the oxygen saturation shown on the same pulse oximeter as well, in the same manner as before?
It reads 97 %
